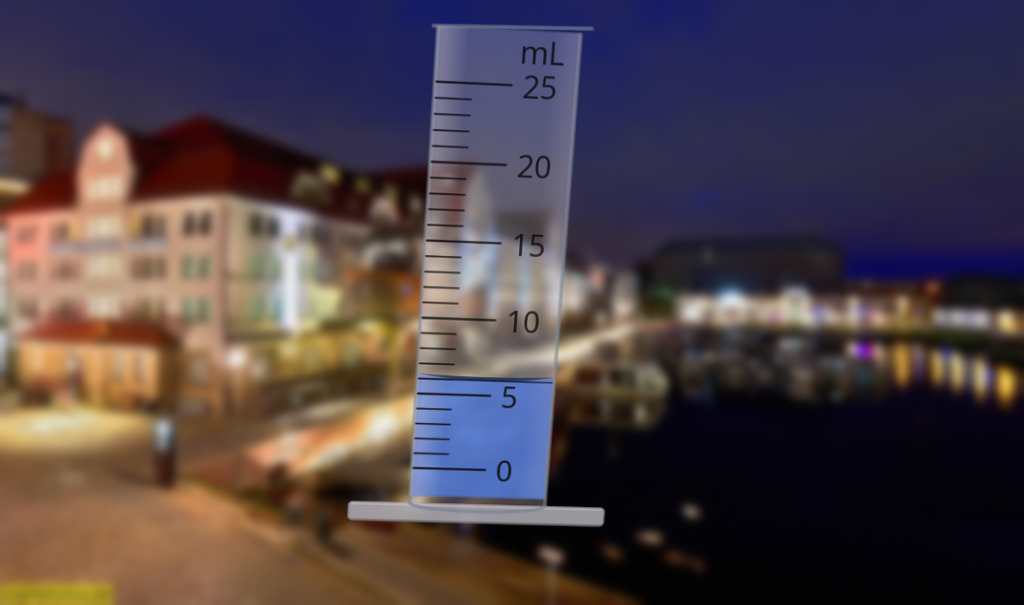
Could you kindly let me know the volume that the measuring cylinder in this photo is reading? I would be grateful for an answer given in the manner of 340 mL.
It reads 6 mL
